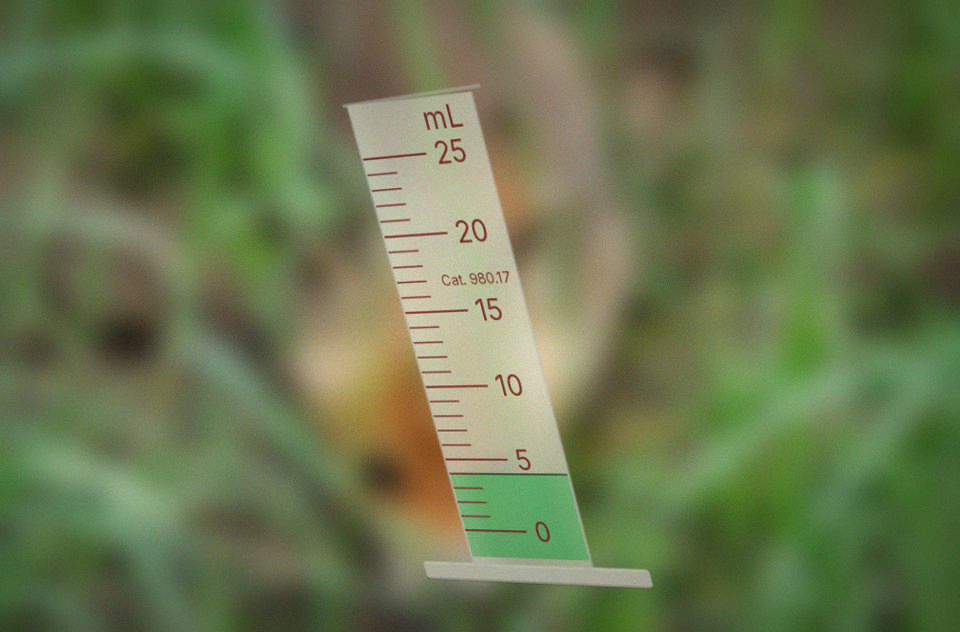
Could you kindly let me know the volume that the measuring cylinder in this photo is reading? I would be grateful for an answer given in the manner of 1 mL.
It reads 4 mL
